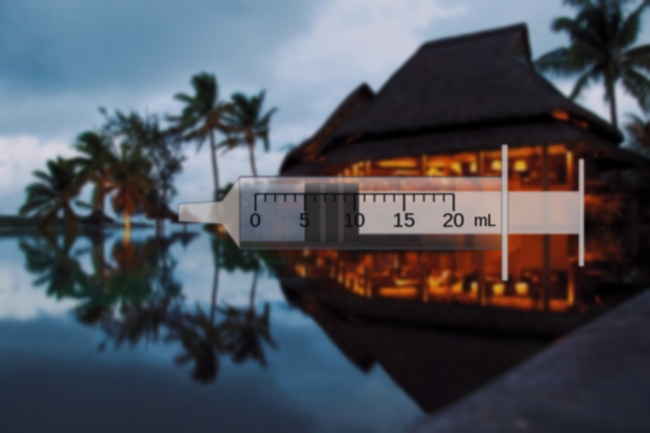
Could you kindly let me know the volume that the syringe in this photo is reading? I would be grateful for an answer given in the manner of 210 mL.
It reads 5 mL
